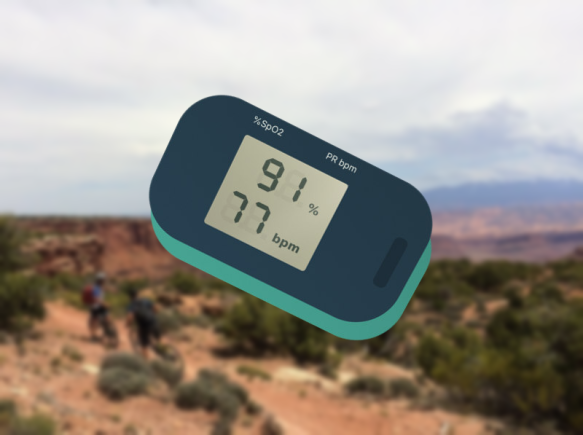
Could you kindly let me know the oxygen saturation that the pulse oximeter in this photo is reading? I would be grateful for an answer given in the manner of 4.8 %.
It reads 91 %
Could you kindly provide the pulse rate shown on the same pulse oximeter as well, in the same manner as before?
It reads 77 bpm
